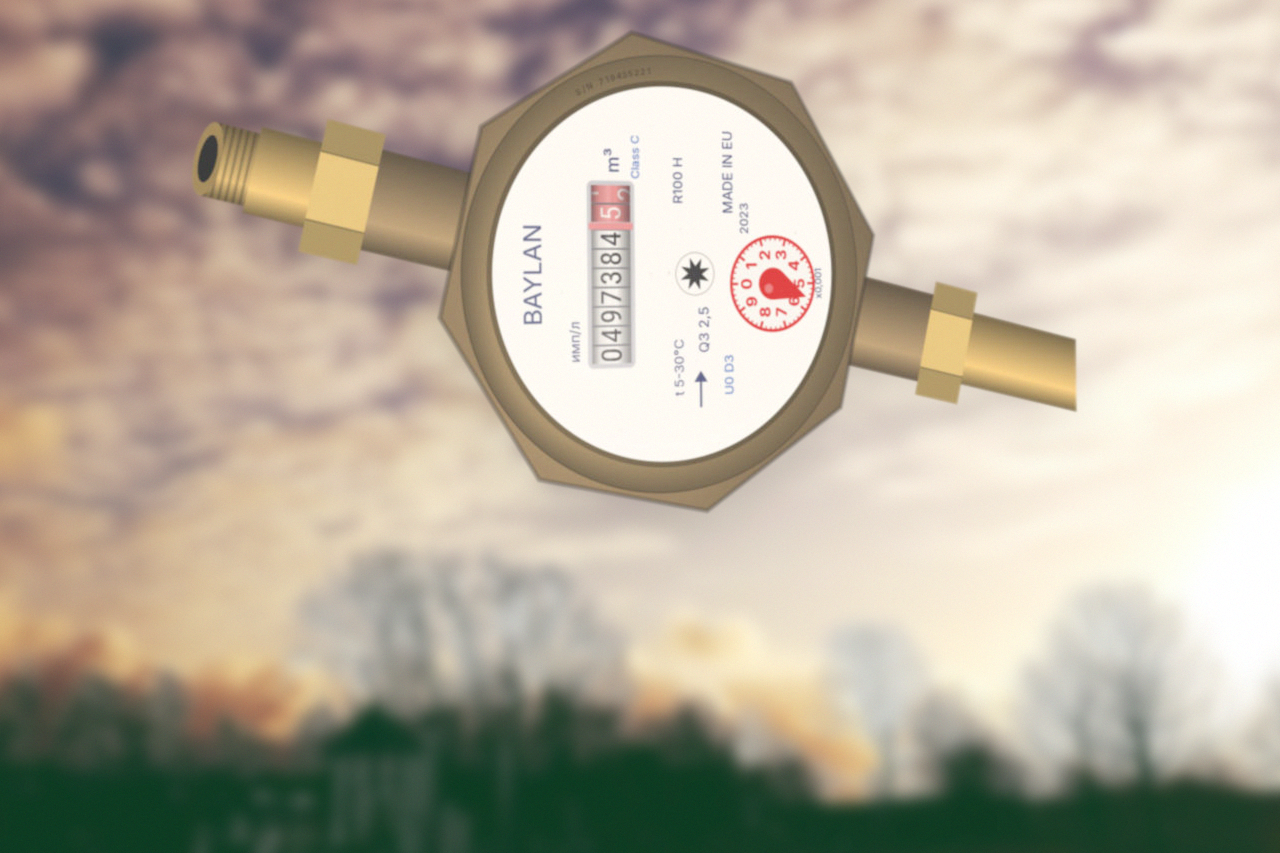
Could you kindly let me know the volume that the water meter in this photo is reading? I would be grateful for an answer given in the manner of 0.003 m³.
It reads 497384.515 m³
